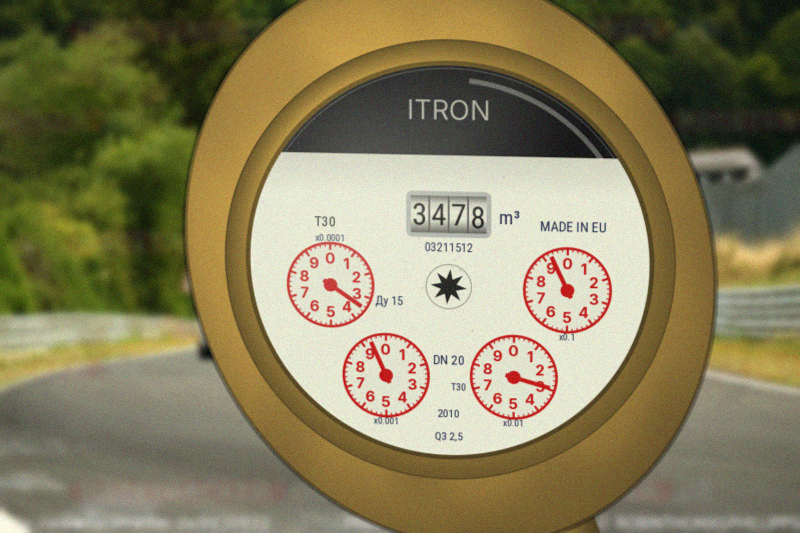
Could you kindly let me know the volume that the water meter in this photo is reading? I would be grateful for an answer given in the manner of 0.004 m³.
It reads 3477.9293 m³
